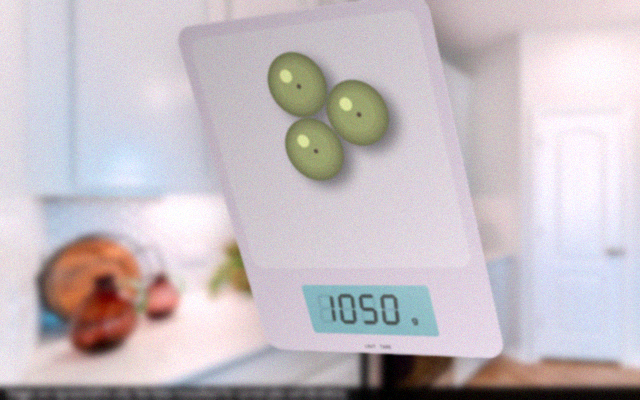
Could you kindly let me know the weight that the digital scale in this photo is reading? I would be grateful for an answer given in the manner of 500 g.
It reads 1050 g
